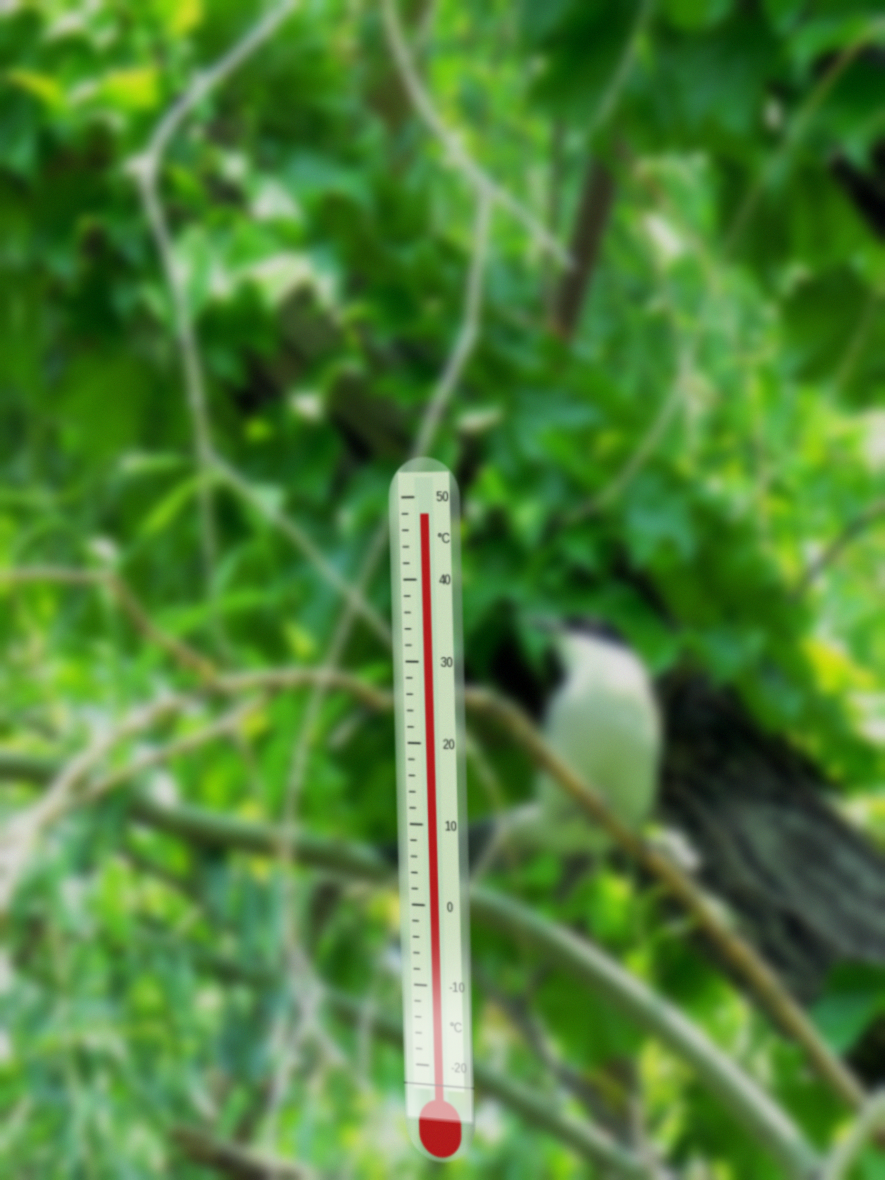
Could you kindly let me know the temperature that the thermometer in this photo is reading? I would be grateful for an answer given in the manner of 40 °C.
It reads 48 °C
